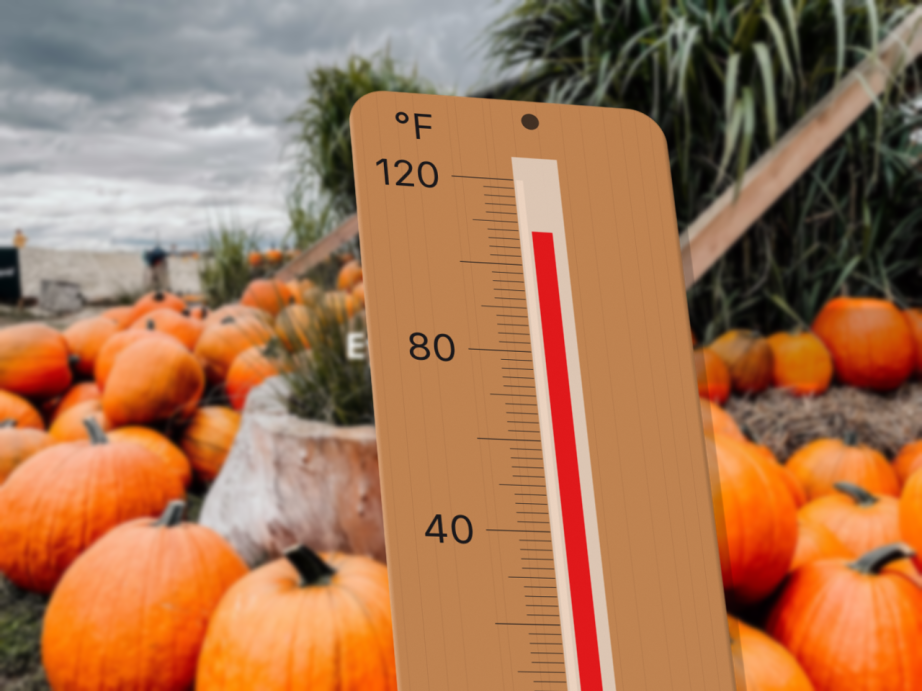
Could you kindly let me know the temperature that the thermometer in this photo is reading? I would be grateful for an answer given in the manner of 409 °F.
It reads 108 °F
